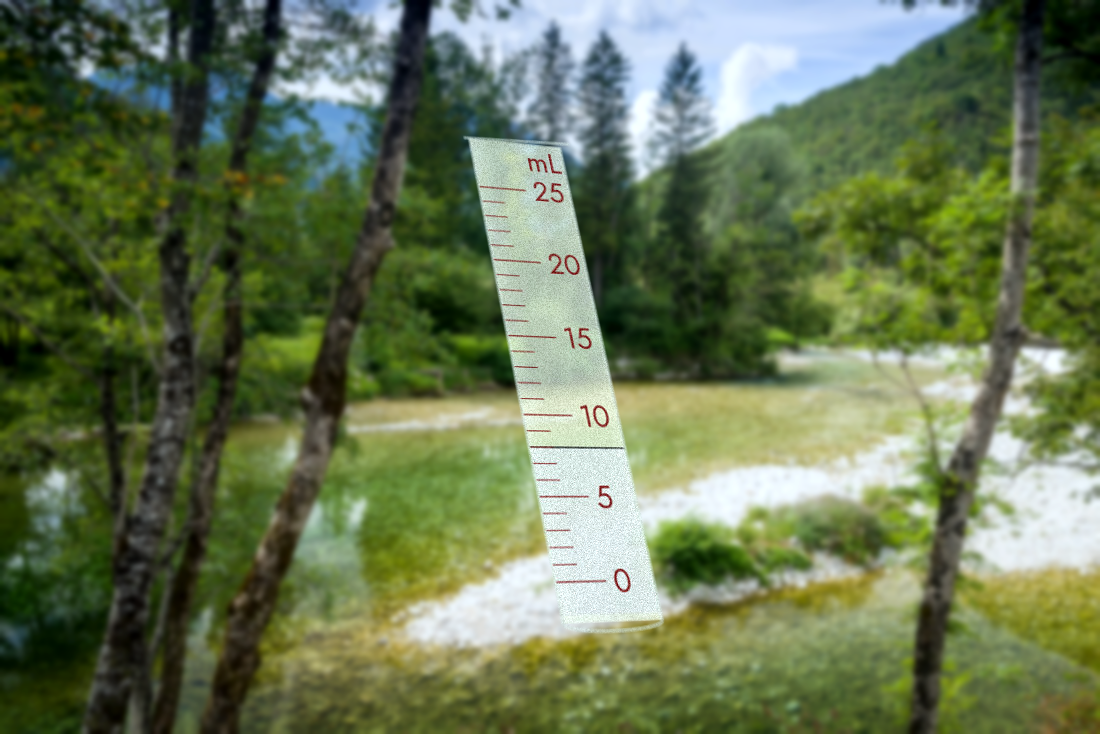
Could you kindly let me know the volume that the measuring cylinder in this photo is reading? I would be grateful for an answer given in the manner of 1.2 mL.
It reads 8 mL
